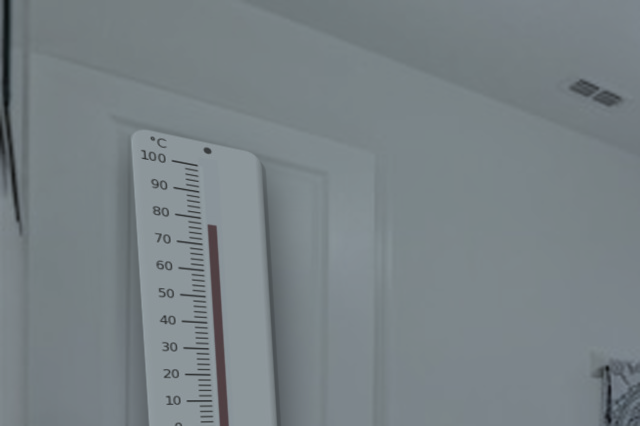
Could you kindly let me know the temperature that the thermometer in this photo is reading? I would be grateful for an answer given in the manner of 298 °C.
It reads 78 °C
